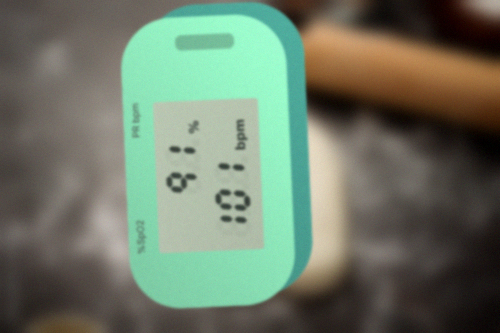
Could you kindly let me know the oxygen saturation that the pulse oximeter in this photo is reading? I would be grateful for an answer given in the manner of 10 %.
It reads 91 %
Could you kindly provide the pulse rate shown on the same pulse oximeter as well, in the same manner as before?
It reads 101 bpm
